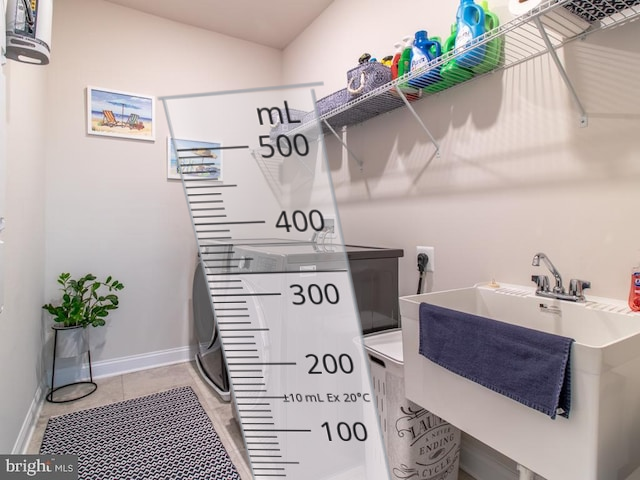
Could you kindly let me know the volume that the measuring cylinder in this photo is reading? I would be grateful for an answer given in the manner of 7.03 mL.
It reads 330 mL
